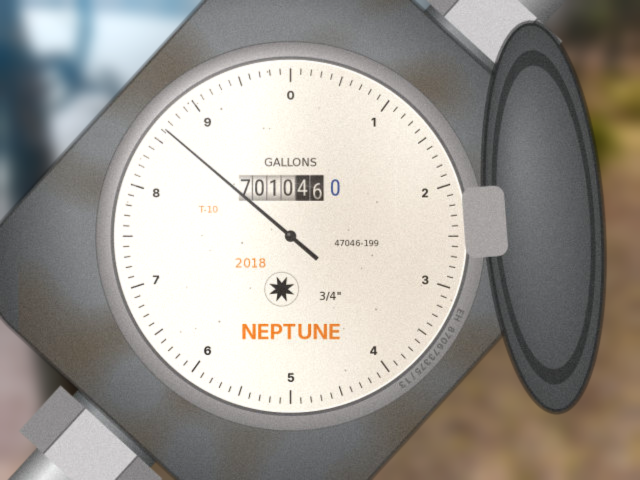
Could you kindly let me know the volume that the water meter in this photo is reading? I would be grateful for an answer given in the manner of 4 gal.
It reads 7010458.6 gal
